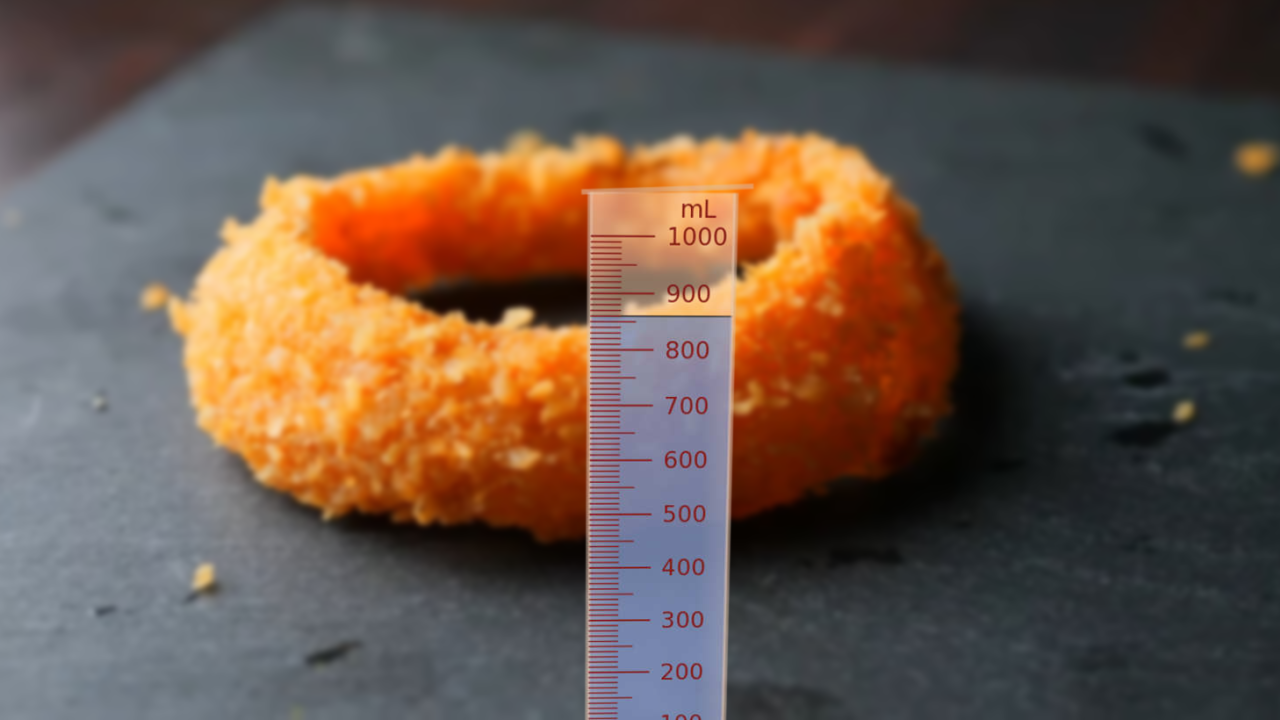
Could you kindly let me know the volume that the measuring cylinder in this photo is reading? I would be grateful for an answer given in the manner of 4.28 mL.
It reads 860 mL
